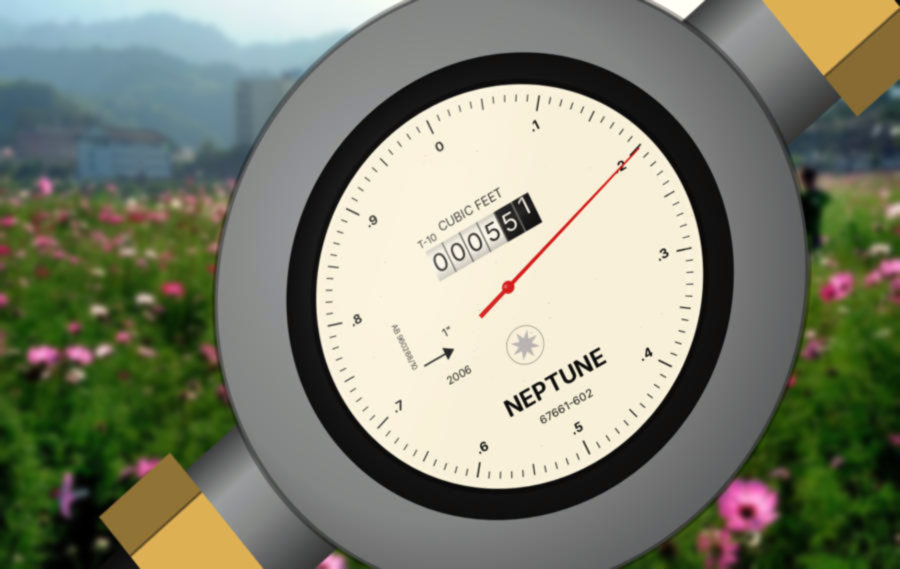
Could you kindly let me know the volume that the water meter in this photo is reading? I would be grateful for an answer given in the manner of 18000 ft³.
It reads 551.20 ft³
